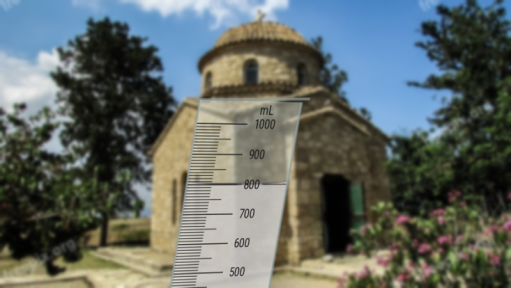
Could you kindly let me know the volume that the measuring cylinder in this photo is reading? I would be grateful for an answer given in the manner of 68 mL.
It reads 800 mL
